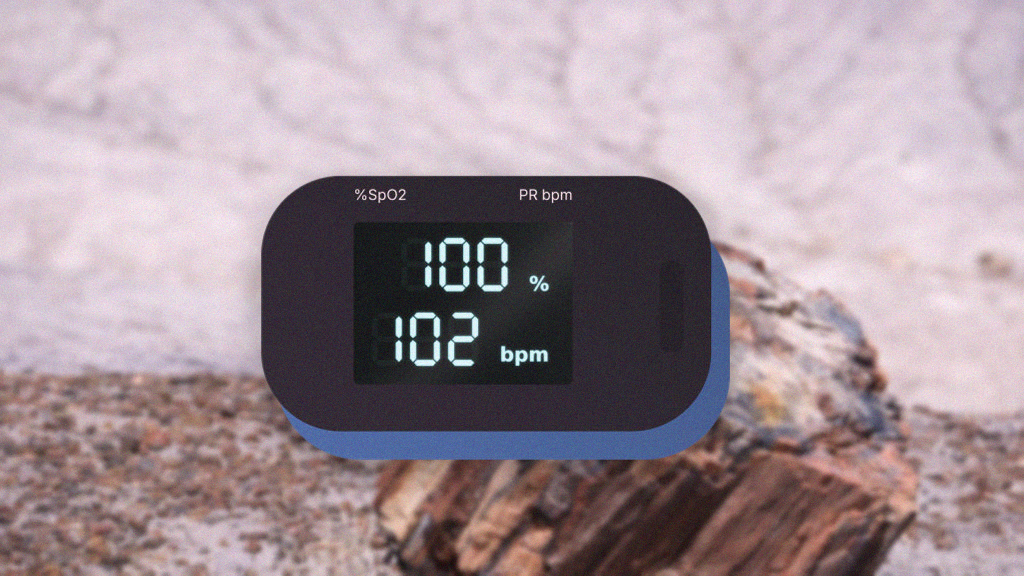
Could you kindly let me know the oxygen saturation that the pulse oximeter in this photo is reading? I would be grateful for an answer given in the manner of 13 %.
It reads 100 %
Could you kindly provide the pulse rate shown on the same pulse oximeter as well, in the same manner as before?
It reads 102 bpm
